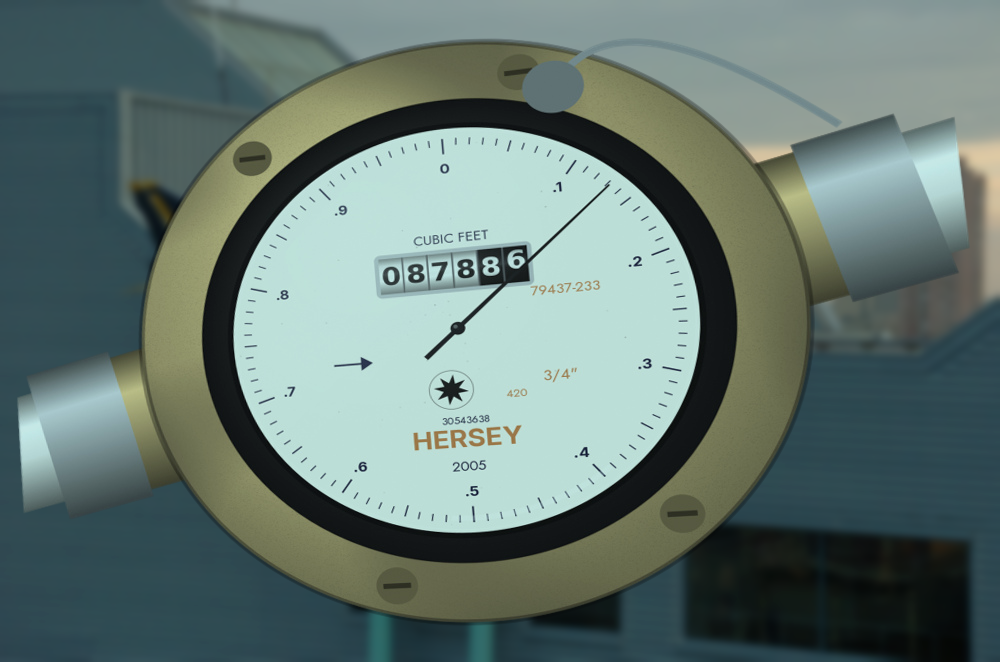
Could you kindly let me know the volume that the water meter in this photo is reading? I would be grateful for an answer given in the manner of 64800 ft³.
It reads 87886.13 ft³
